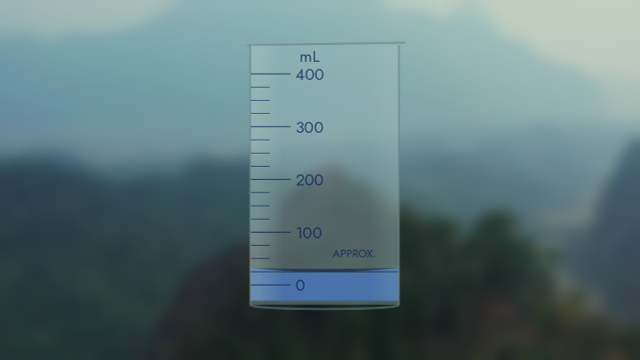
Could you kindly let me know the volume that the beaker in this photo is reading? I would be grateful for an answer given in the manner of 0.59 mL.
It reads 25 mL
